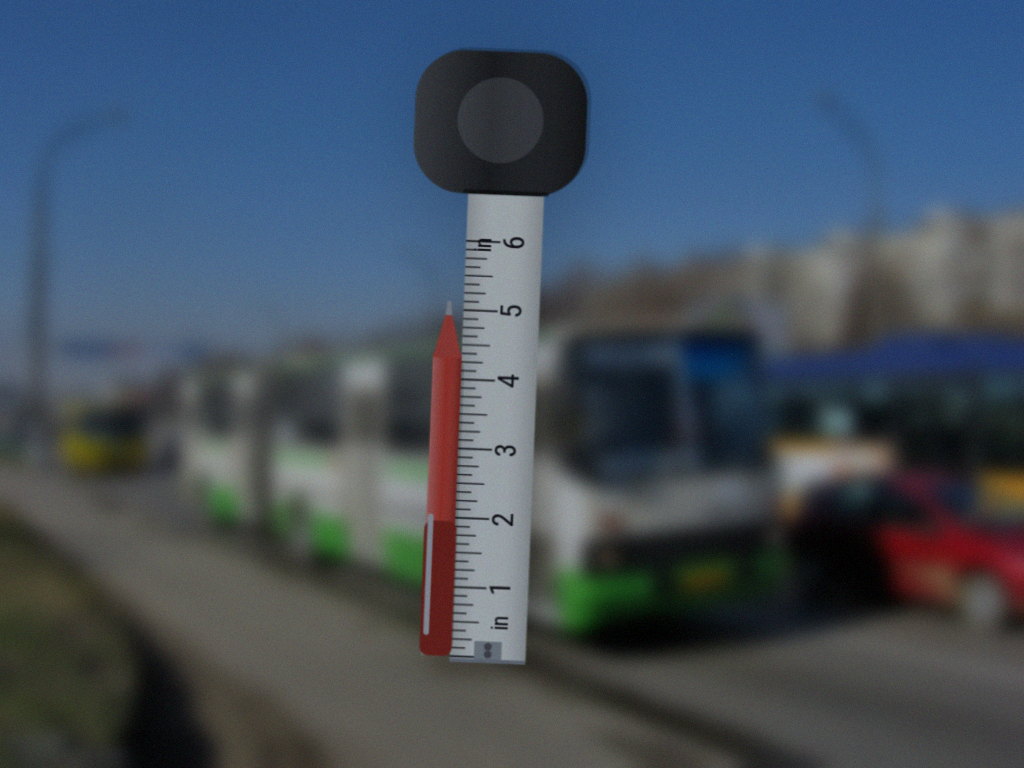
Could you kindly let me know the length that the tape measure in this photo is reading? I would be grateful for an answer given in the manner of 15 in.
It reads 5.125 in
